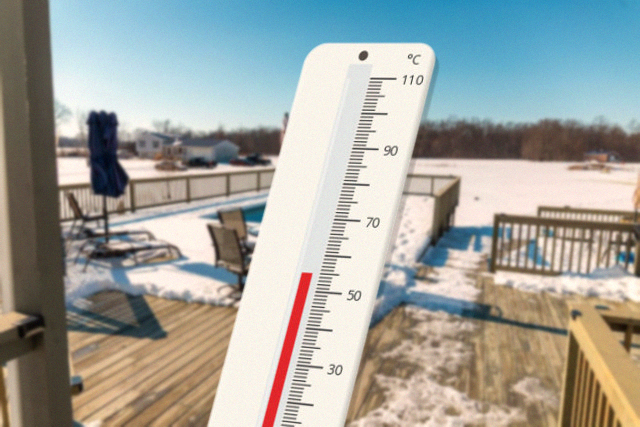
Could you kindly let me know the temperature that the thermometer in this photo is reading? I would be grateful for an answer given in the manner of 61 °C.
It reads 55 °C
